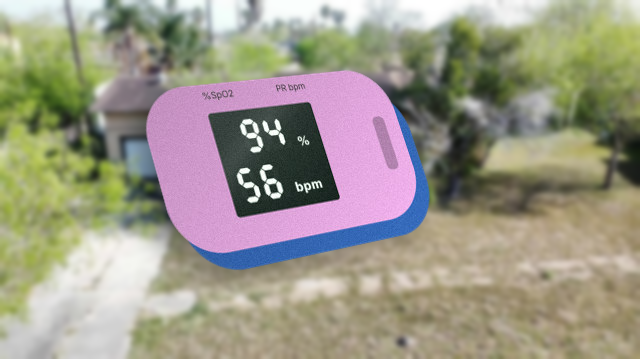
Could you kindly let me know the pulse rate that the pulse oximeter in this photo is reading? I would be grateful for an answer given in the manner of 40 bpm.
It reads 56 bpm
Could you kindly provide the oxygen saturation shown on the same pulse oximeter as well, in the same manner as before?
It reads 94 %
